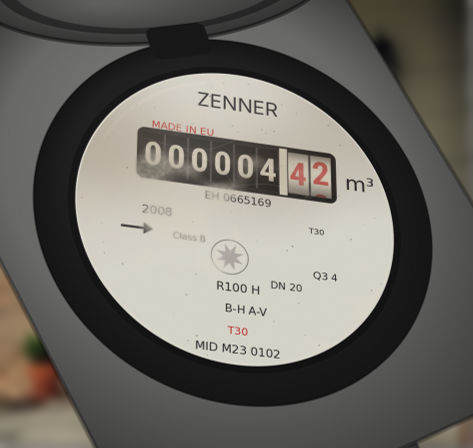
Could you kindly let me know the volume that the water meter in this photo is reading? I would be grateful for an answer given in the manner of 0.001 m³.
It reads 4.42 m³
